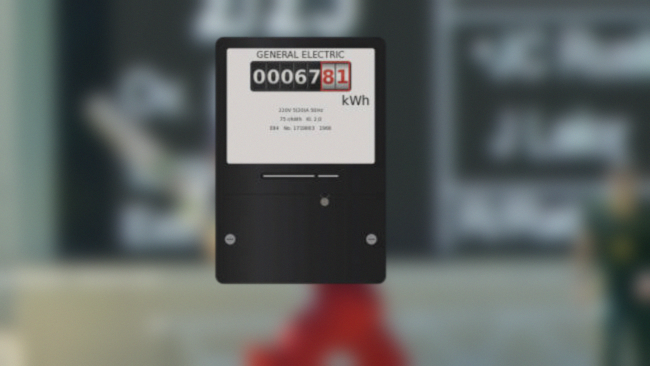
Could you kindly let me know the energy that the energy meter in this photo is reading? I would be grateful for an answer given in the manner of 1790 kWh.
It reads 67.81 kWh
